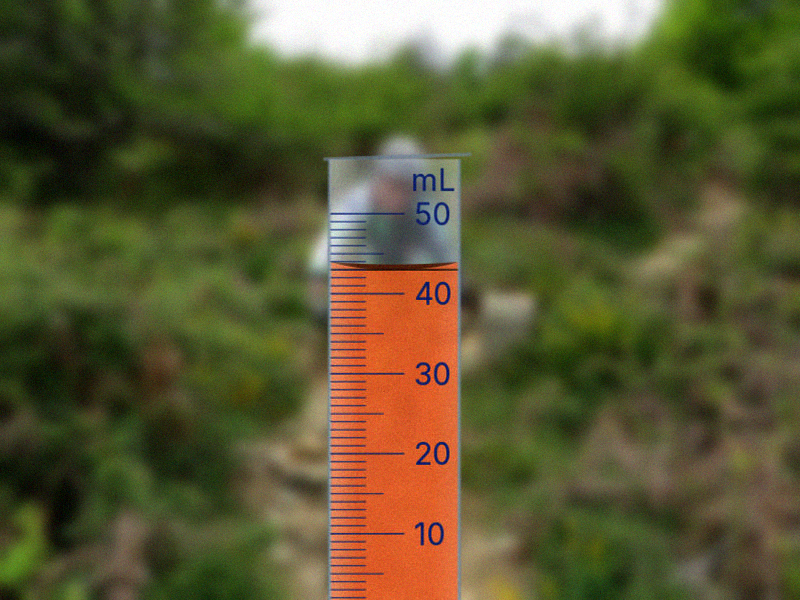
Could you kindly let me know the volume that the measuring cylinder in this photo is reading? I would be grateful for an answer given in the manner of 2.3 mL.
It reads 43 mL
